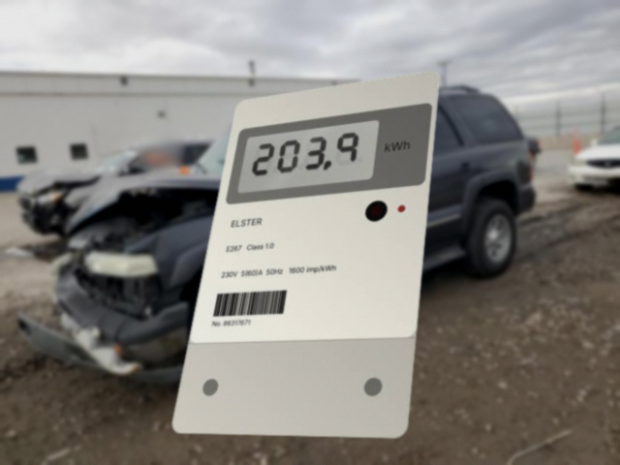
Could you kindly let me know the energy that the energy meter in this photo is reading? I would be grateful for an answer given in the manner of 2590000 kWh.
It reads 203.9 kWh
